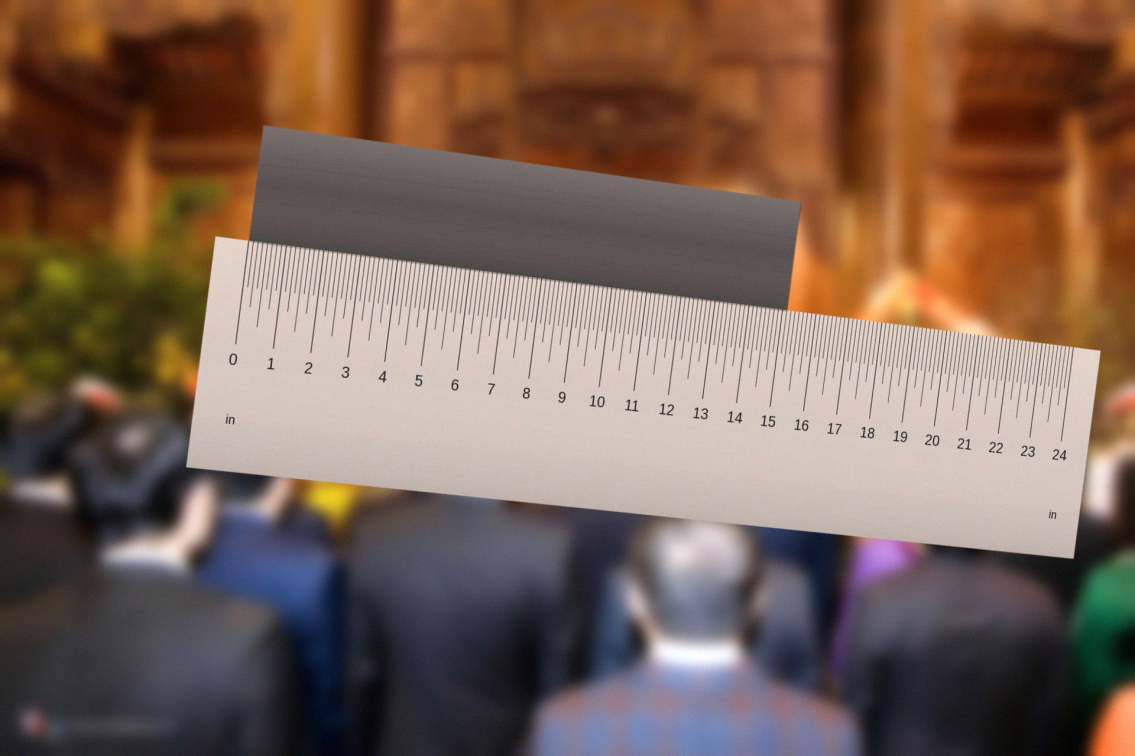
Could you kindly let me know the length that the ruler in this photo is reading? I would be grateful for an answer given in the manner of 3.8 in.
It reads 15.125 in
